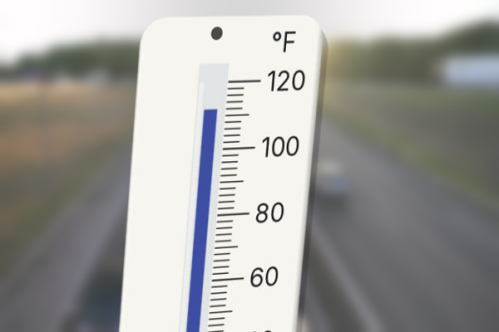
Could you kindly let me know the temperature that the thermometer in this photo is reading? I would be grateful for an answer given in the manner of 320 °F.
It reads 112 °F
